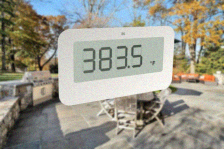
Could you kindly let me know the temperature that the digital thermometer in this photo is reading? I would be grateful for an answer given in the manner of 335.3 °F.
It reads 383.5 °F
